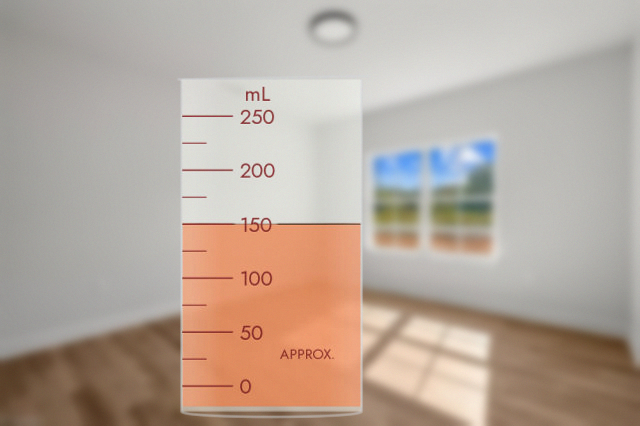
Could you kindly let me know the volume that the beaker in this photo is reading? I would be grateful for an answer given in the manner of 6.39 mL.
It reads 150 mL
